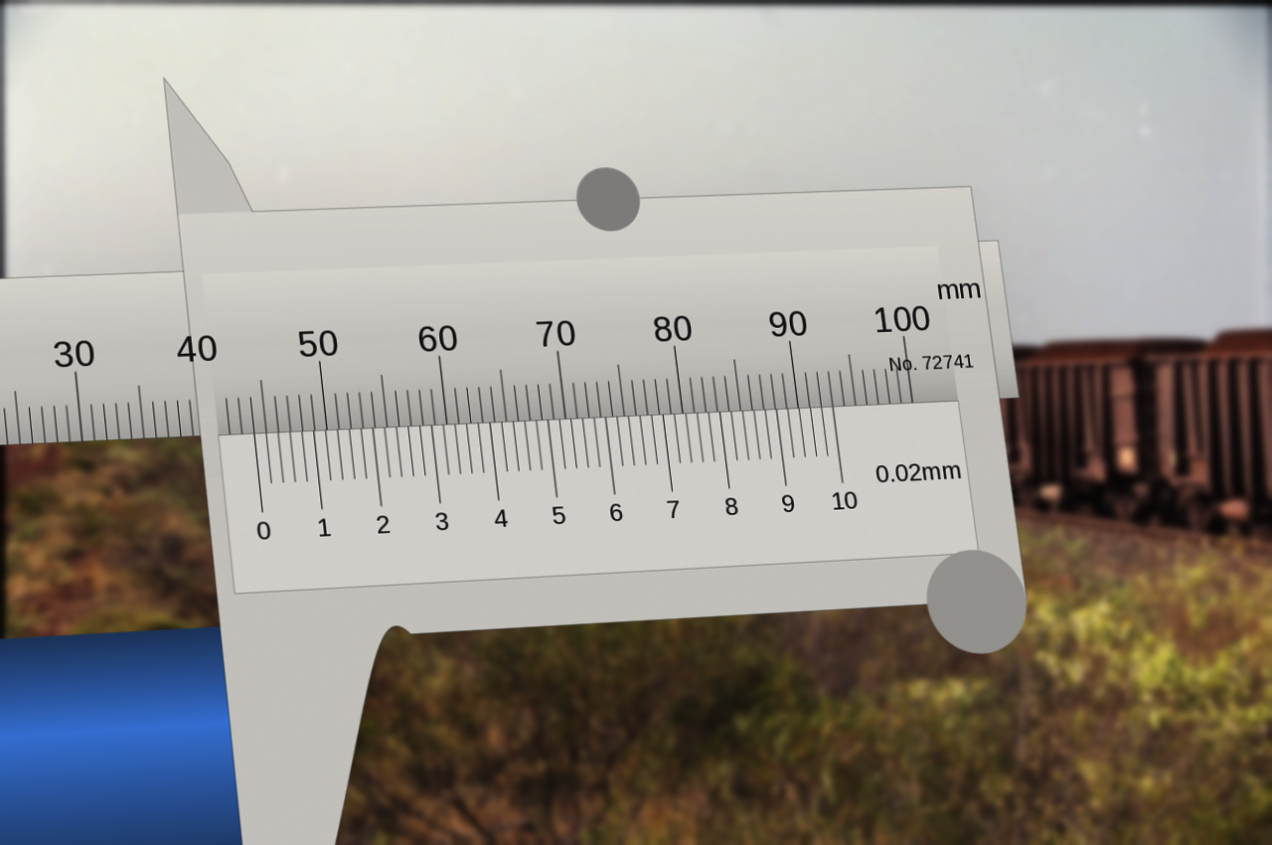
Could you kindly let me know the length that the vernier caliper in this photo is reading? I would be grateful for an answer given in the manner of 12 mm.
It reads 44.0 mm
